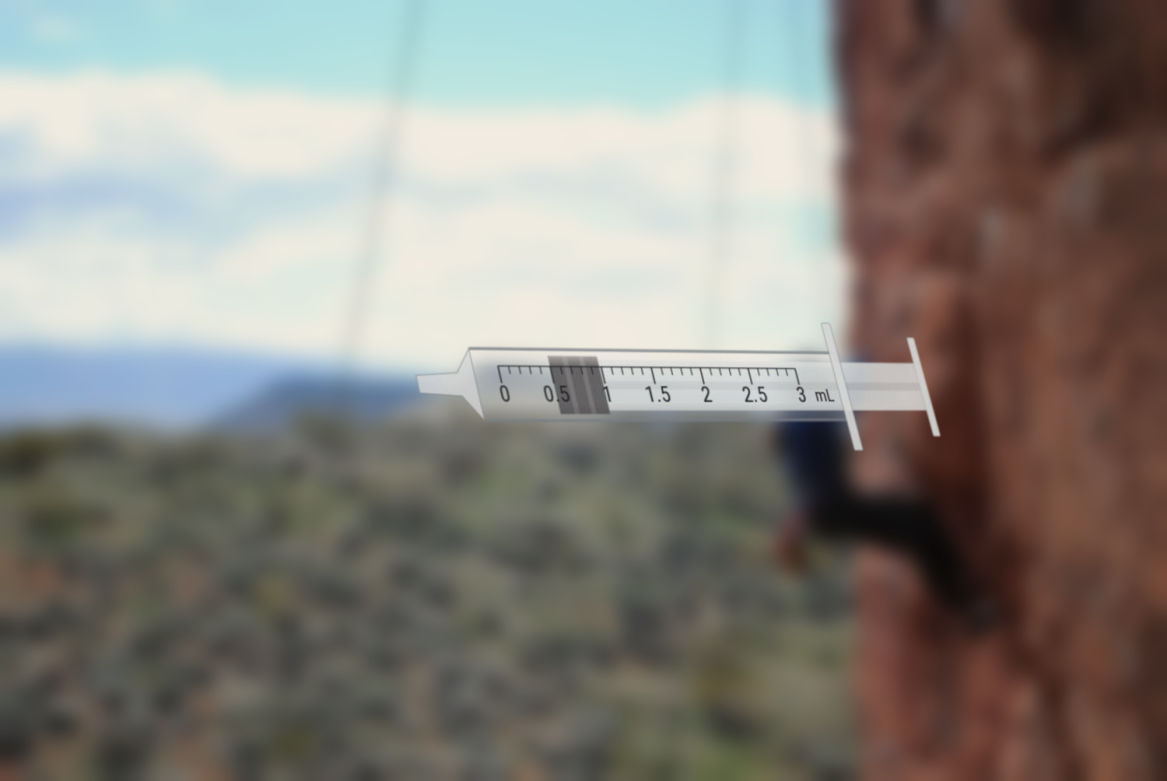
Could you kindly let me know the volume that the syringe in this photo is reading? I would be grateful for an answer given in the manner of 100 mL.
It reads 0.5 mL
